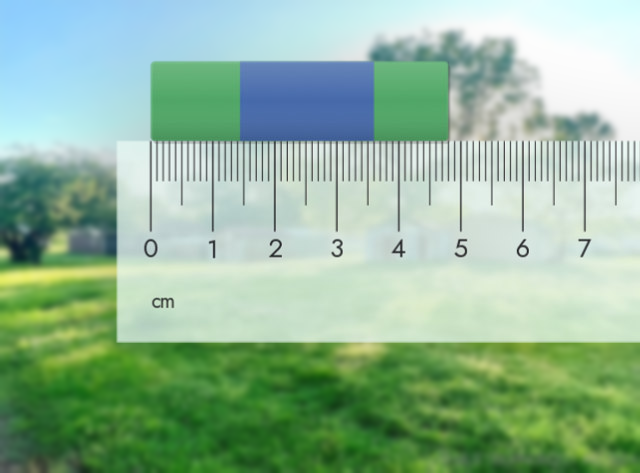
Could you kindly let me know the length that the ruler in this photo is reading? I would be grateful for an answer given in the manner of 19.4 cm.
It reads 4.8 cm
